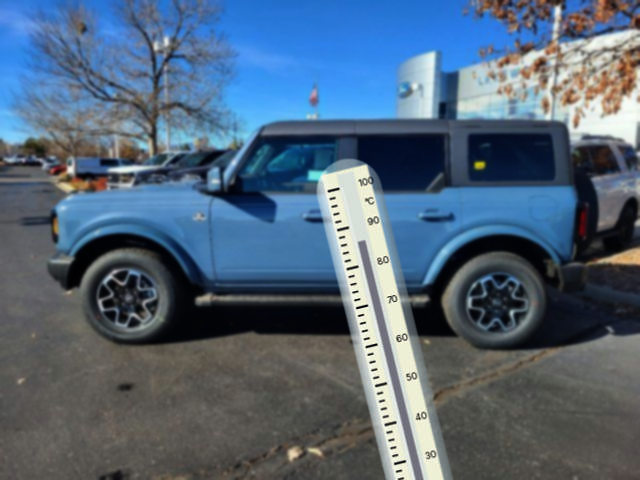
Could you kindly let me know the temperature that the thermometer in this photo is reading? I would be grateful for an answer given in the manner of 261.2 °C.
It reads 86 °C
